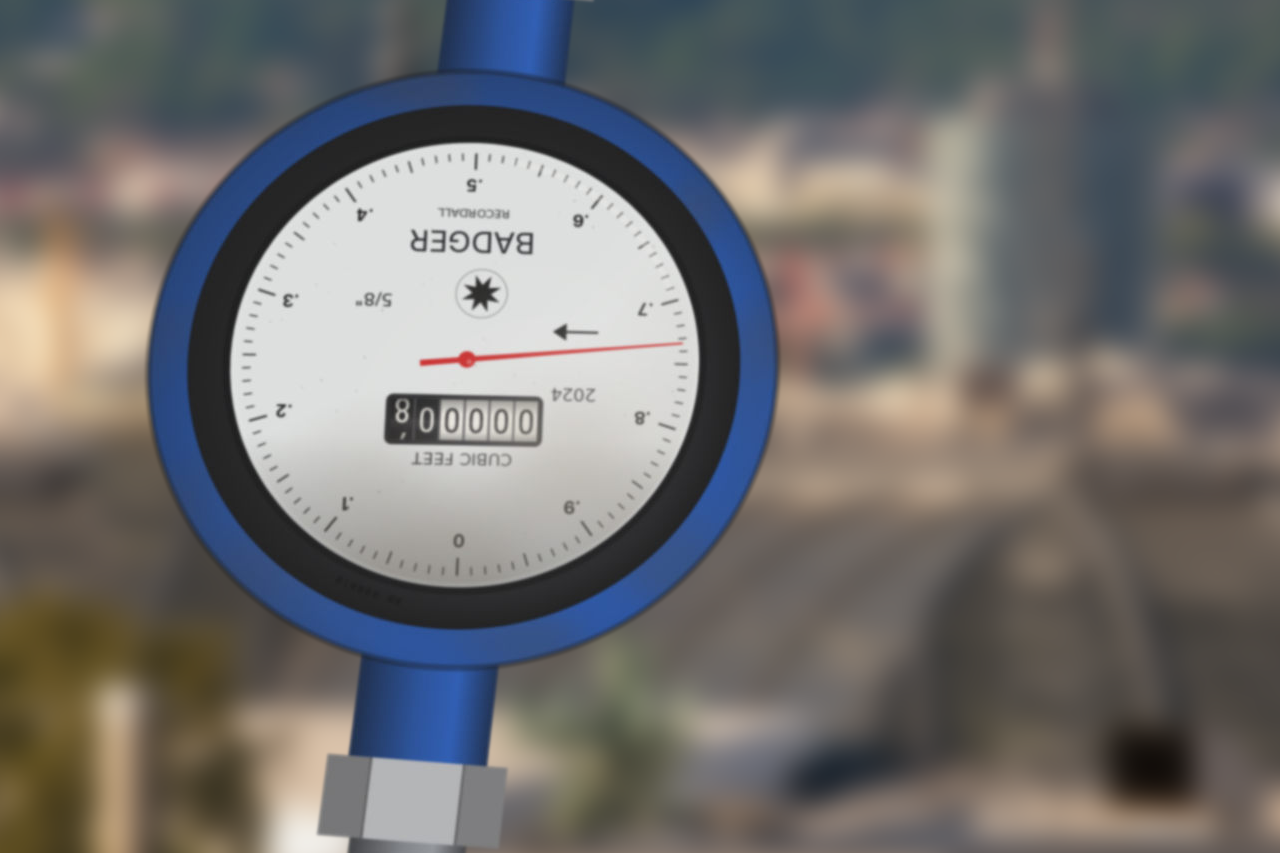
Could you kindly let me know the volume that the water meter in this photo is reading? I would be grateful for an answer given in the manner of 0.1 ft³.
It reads 7.73 ft³
